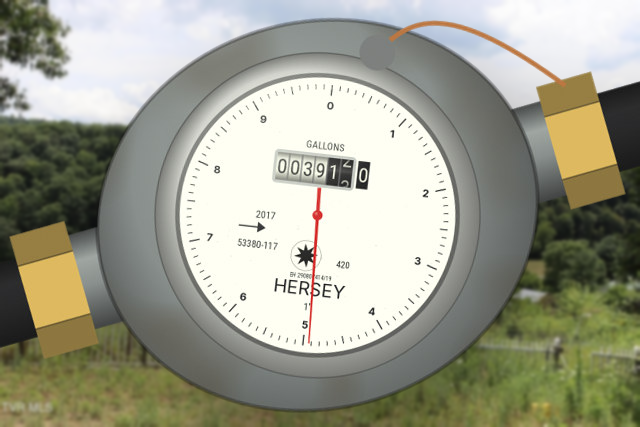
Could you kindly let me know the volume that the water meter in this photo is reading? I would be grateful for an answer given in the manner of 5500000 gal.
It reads 39124.9 gal
